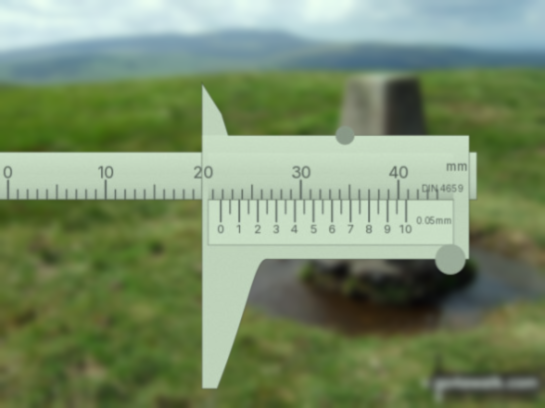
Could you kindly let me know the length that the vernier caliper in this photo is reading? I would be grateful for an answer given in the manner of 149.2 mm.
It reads 21.8 mm
